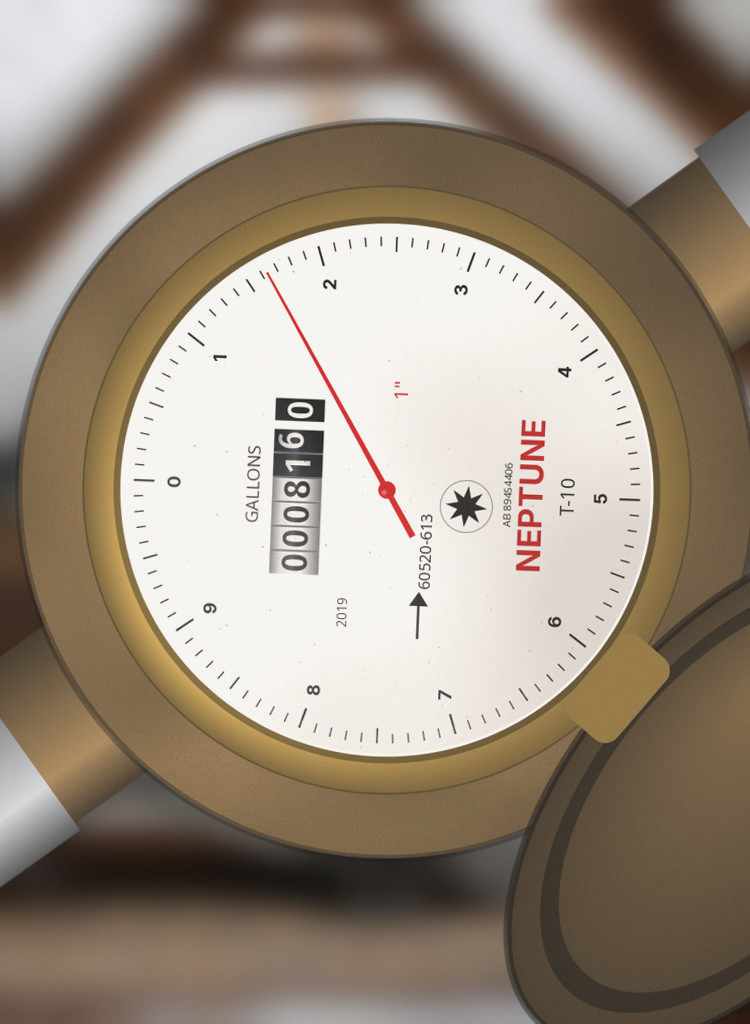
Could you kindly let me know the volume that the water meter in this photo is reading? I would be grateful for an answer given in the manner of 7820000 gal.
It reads 8161.6 gal
